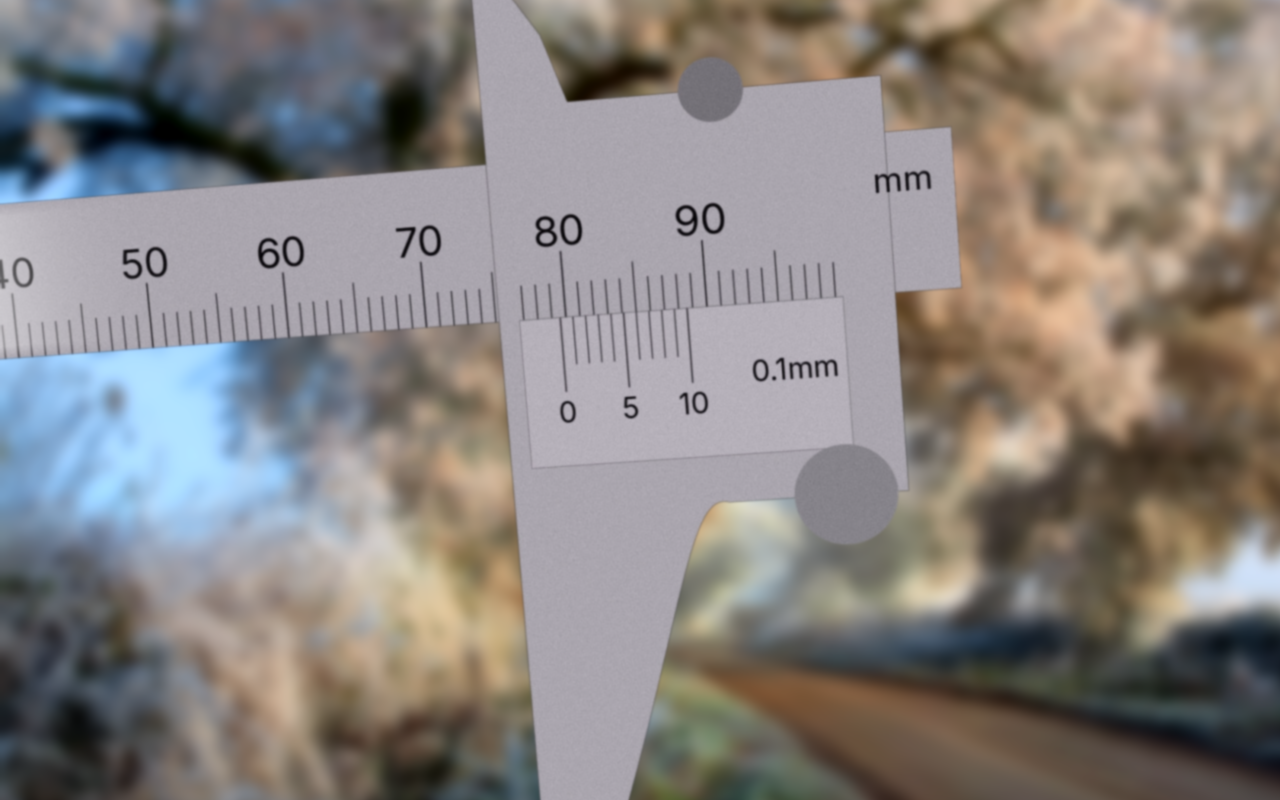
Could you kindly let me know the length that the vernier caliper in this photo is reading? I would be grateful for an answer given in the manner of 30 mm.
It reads 79.6 mm
